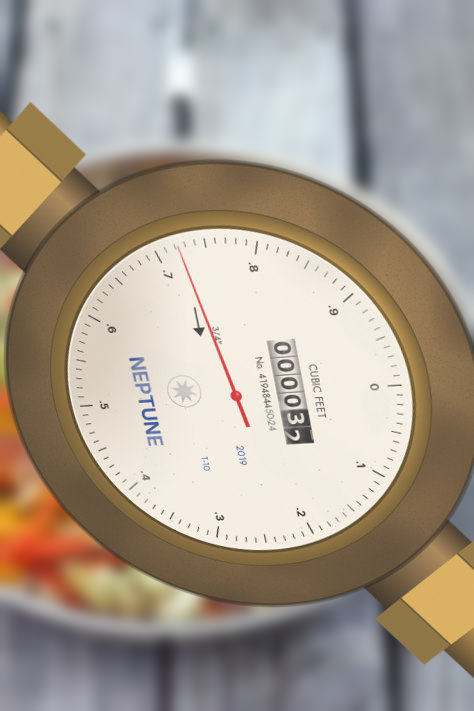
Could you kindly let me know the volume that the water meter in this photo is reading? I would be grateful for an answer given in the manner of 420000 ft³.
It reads 31.72 ft³
